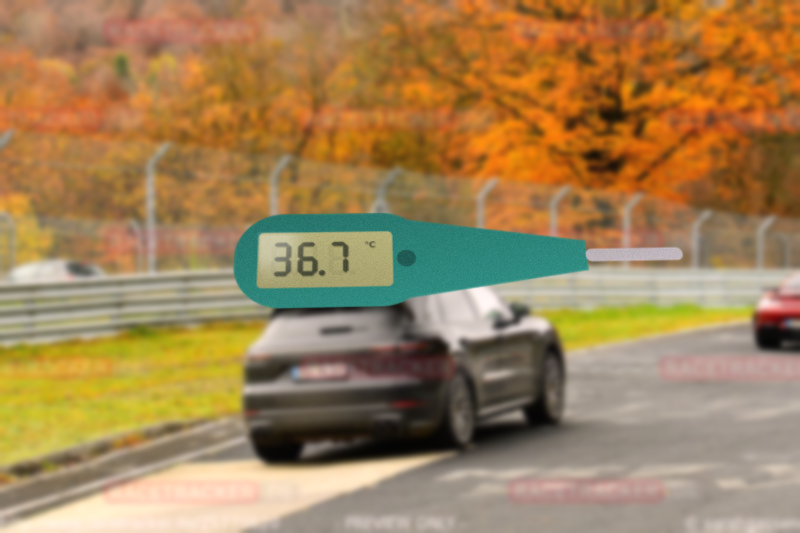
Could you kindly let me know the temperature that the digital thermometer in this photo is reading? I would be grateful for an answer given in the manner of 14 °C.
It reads 36.7 °C
